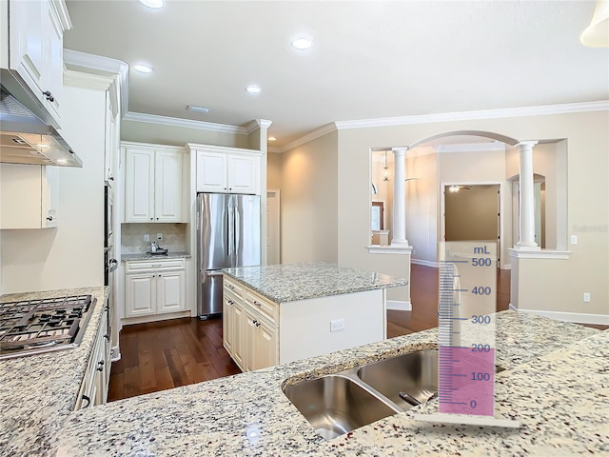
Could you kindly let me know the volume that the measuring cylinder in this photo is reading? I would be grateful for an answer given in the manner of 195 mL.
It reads 200 mL
